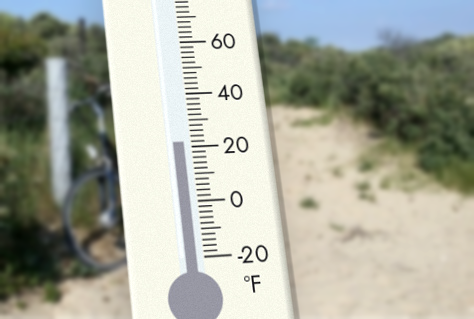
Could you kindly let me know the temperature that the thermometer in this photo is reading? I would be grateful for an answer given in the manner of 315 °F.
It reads 22 °F
